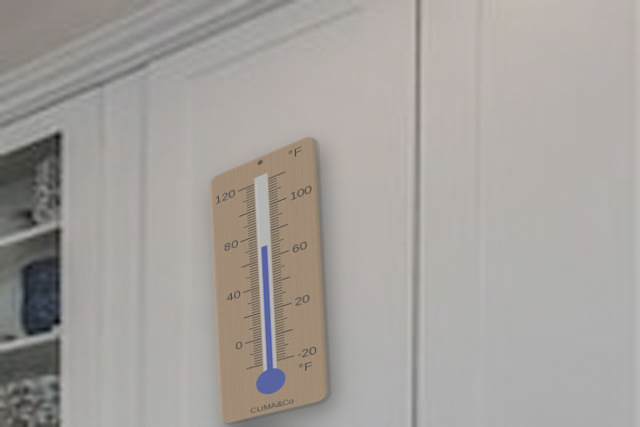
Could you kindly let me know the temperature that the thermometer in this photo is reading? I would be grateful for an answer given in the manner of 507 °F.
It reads 70 °F
